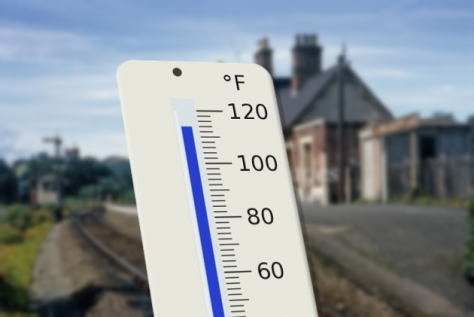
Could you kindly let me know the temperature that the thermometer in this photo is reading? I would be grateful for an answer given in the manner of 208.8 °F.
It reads 114 °F
